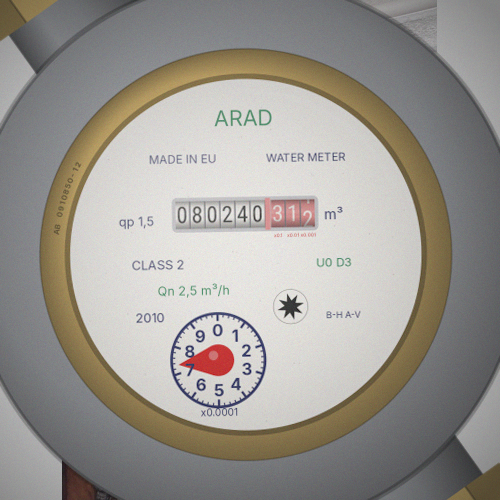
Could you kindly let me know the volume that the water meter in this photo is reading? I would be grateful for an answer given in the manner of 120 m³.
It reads 80240.3117 m³
